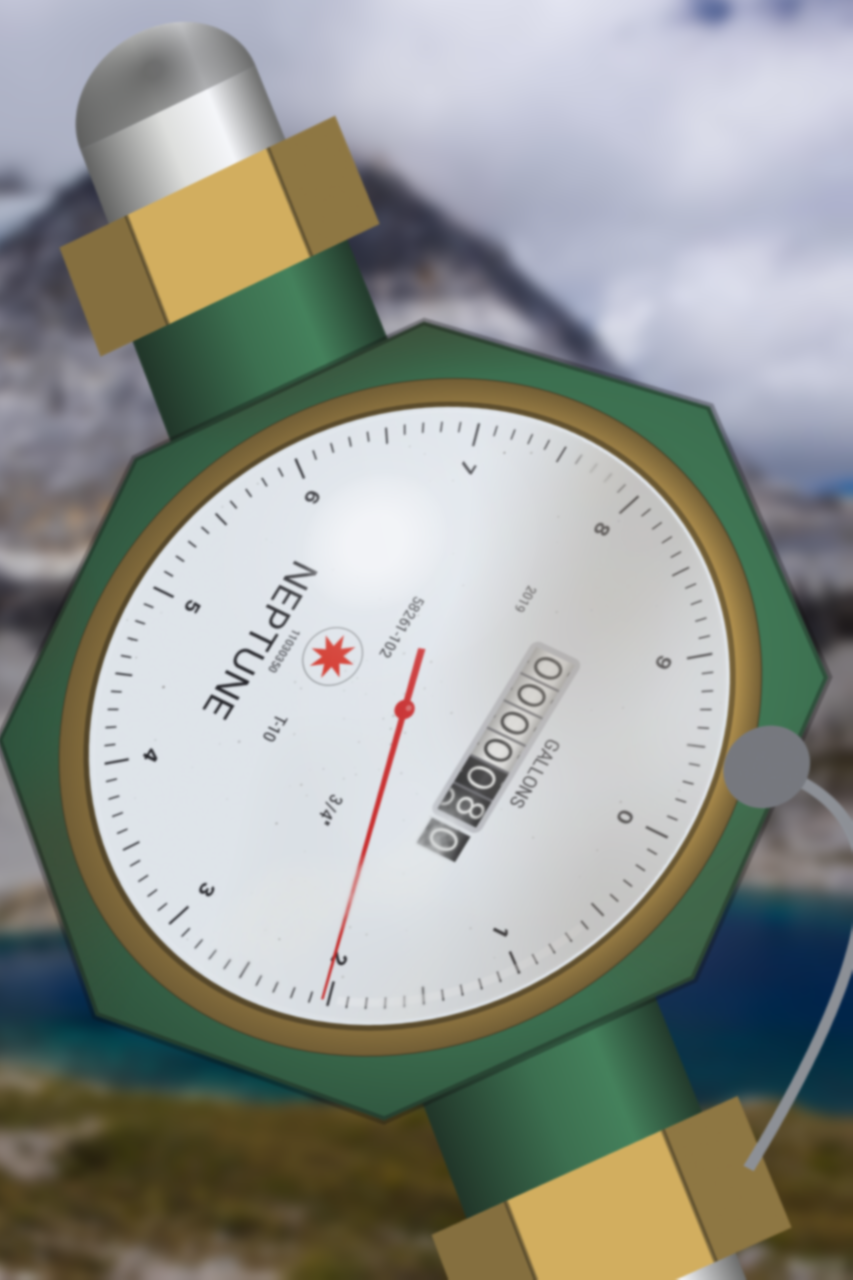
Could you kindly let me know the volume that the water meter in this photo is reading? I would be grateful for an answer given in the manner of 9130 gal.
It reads 82.0 gal
